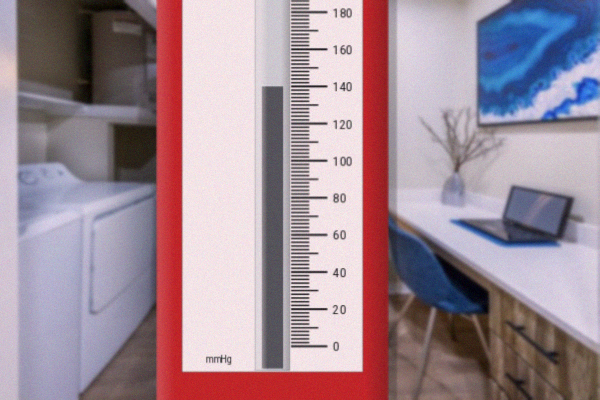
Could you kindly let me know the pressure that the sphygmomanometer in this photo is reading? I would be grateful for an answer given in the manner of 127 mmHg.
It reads 140 mmHg
